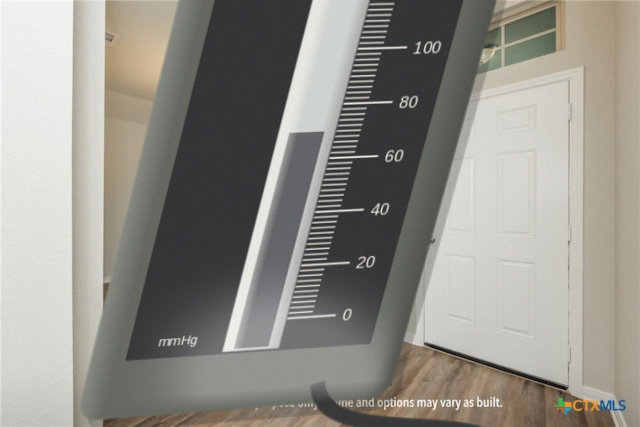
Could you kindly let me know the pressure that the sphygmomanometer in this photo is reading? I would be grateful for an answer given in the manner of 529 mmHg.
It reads 70 mmHg
